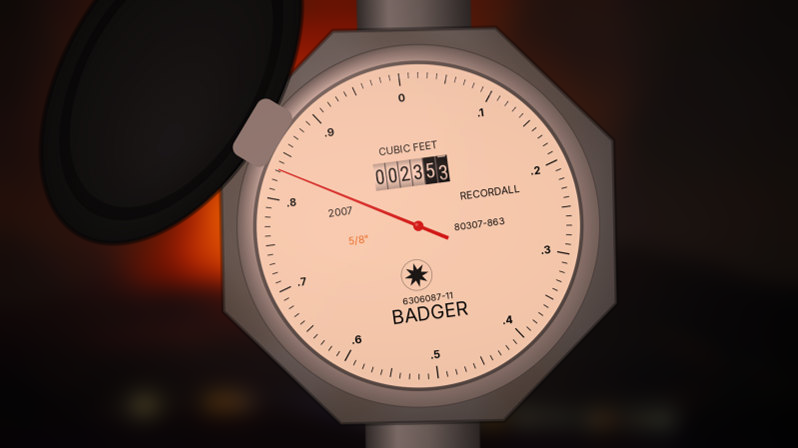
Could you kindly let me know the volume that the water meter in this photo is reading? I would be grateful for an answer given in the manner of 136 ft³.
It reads 2352.83 ft³
